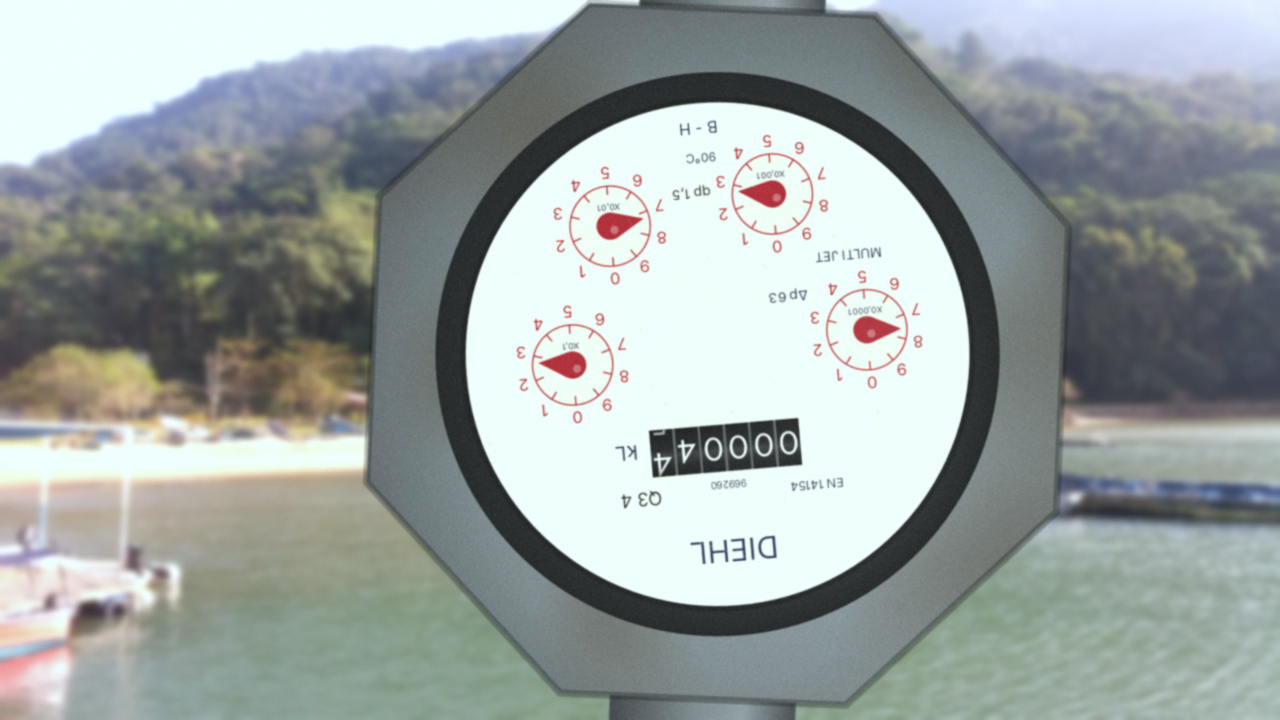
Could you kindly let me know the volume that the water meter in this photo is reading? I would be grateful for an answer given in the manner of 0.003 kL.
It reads 44.2727 kL
